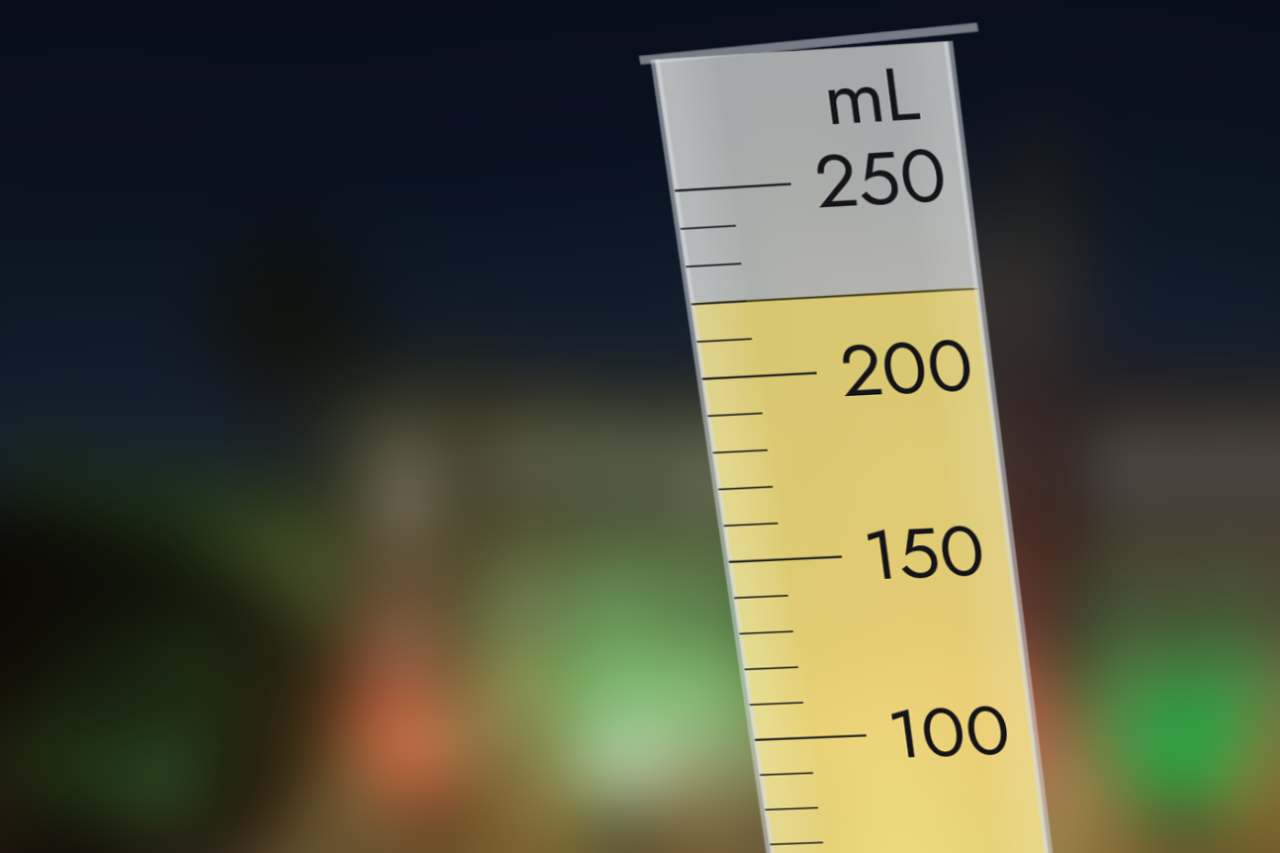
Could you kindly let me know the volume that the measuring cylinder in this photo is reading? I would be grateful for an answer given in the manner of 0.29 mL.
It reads 220 mL
